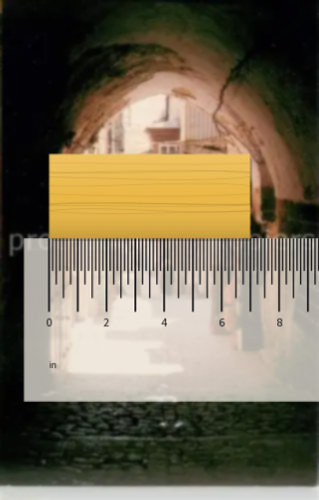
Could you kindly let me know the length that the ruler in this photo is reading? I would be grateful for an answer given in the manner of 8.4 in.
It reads 7 in
